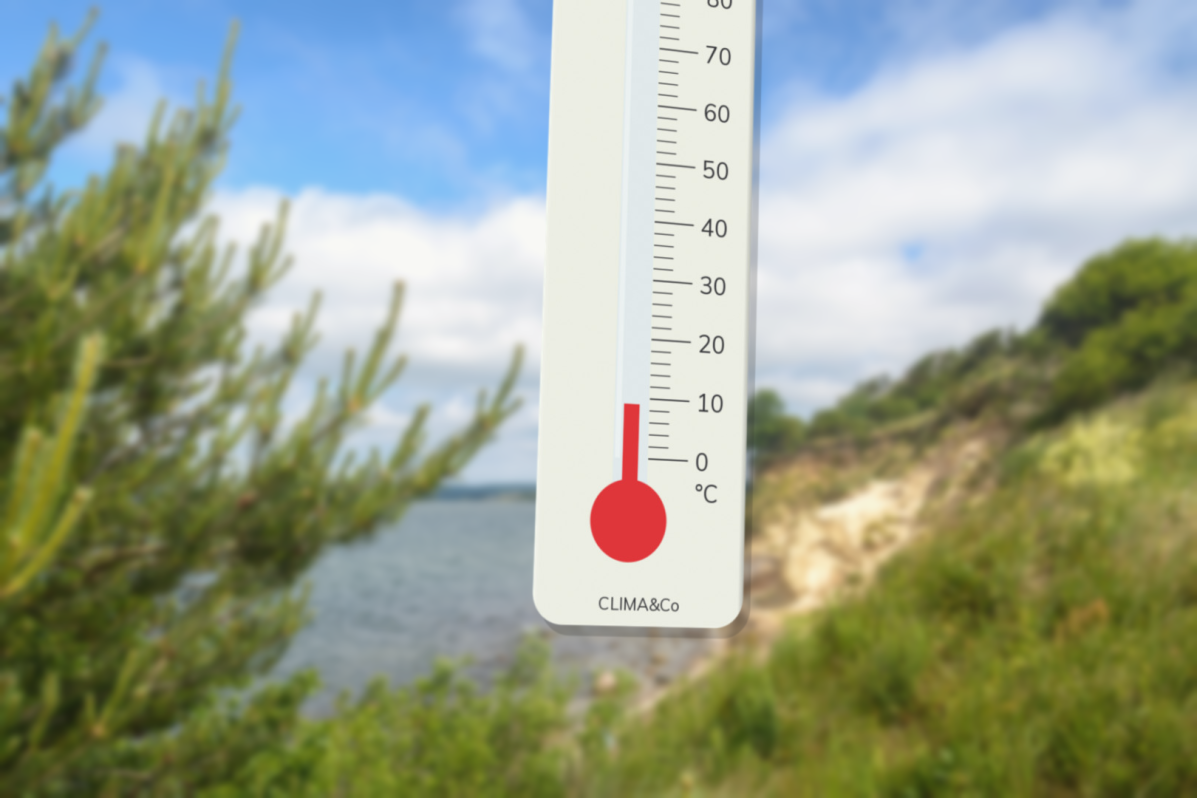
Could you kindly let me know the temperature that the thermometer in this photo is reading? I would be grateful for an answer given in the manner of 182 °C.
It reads 9 °C
